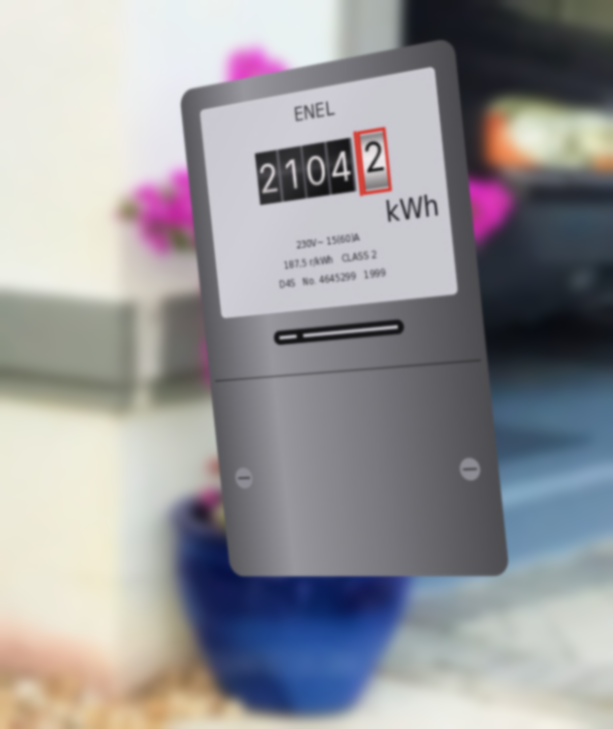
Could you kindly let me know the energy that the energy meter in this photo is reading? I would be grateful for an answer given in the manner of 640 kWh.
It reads 2104.2 kWh
